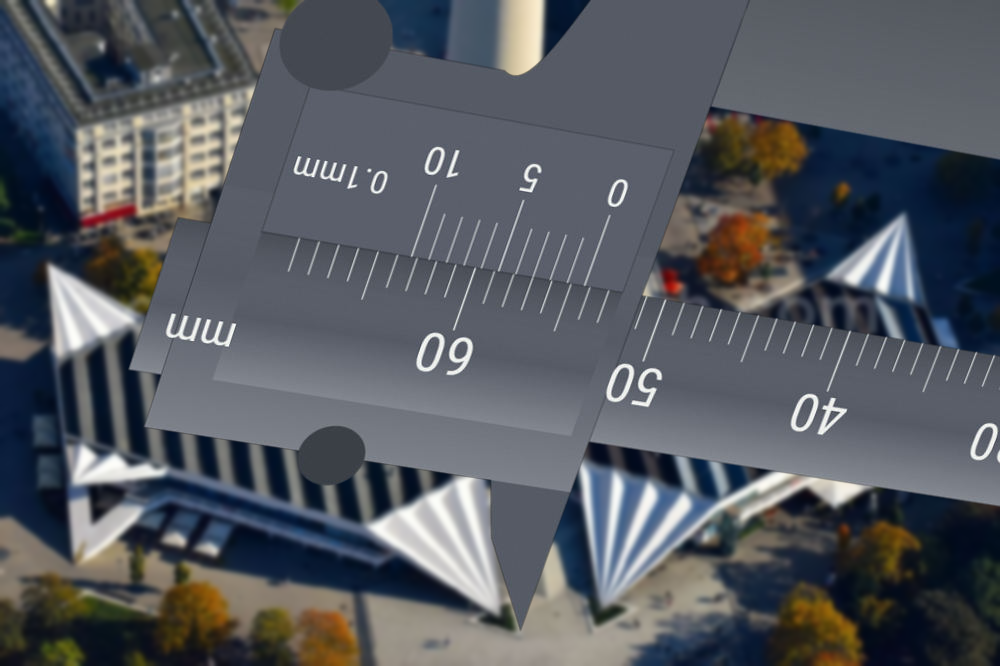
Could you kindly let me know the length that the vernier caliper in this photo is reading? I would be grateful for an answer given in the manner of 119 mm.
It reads 54.3 mm
